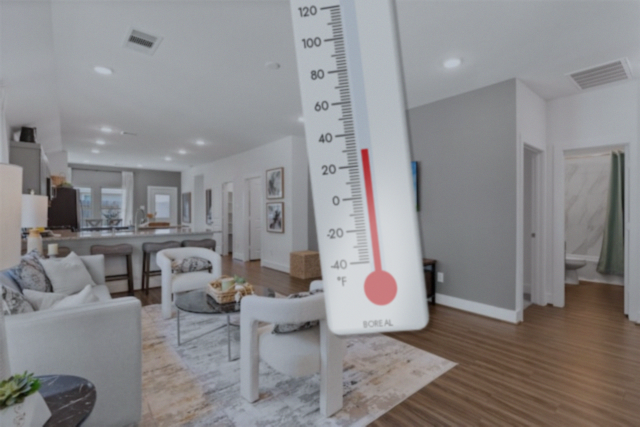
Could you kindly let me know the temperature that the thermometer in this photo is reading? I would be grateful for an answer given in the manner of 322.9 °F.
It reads 30 °F
